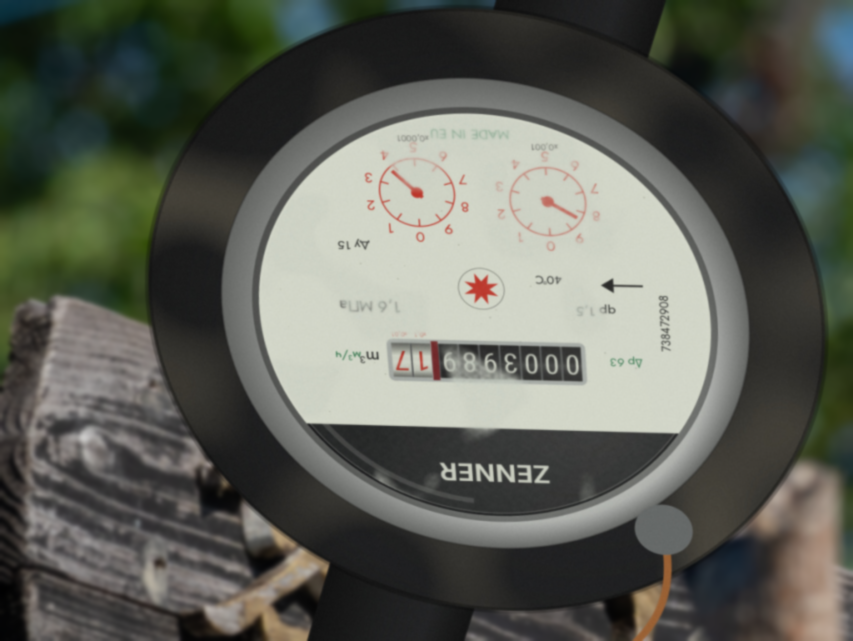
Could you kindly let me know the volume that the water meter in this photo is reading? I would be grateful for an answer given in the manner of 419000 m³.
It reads 3989.1783 m³
